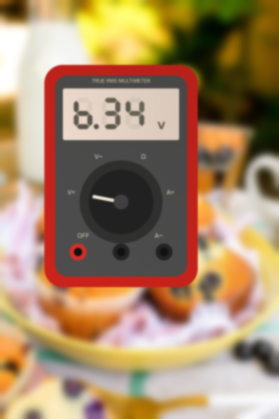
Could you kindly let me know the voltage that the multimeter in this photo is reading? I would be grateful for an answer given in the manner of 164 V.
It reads 6.34 V
